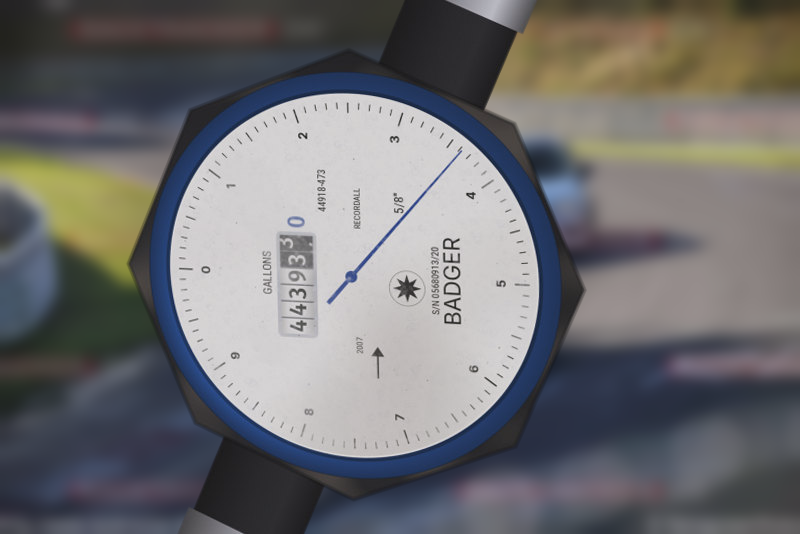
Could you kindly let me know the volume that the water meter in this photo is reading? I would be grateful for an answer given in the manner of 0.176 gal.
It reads 4439333.6 gal
